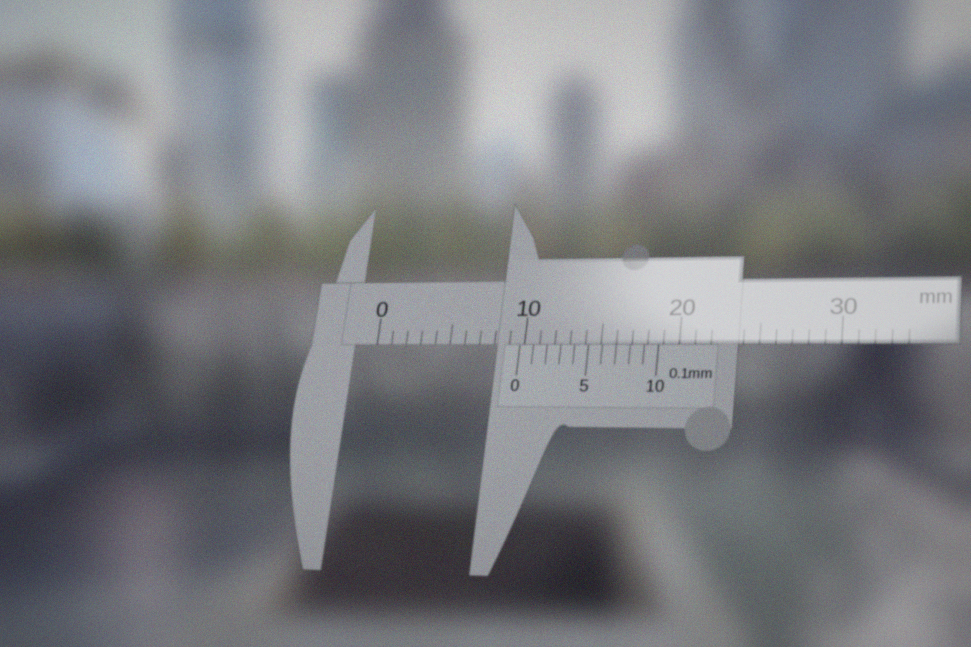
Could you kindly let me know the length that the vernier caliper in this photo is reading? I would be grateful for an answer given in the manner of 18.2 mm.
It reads 9.7 mm
